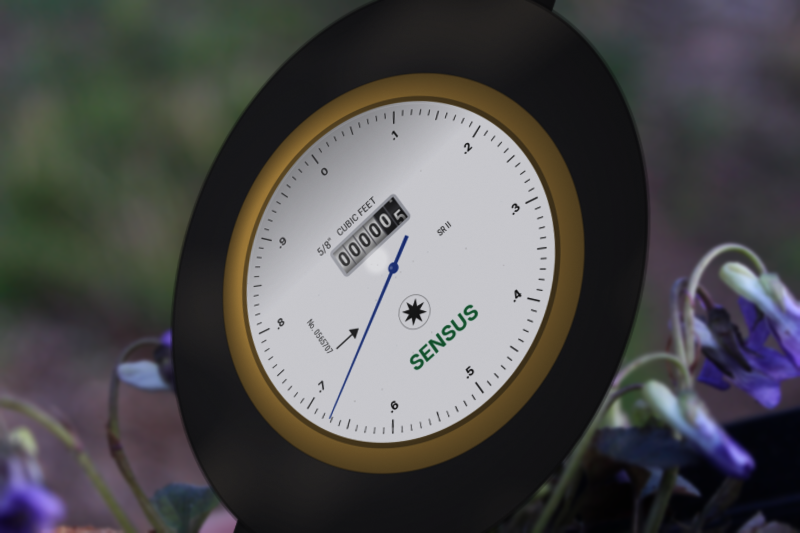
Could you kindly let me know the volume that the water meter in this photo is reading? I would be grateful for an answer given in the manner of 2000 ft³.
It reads 4.67 ft³
